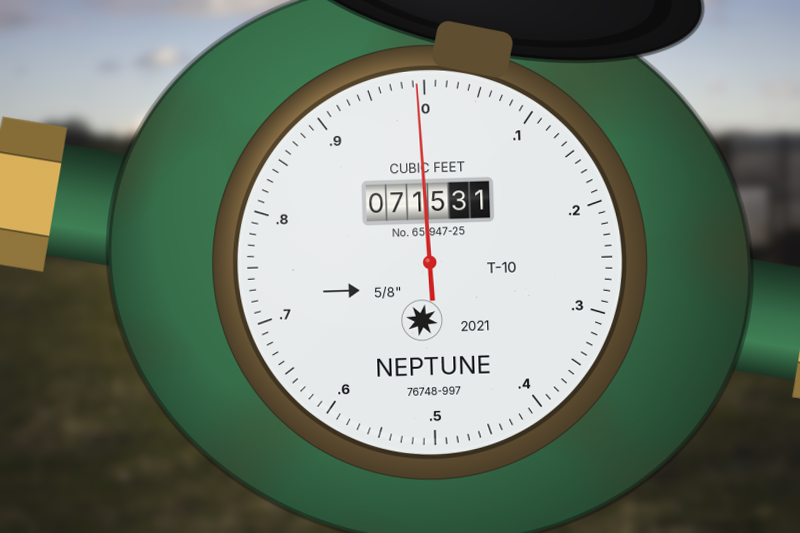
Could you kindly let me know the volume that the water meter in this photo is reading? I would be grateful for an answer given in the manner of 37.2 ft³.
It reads 71530.99 ft³
